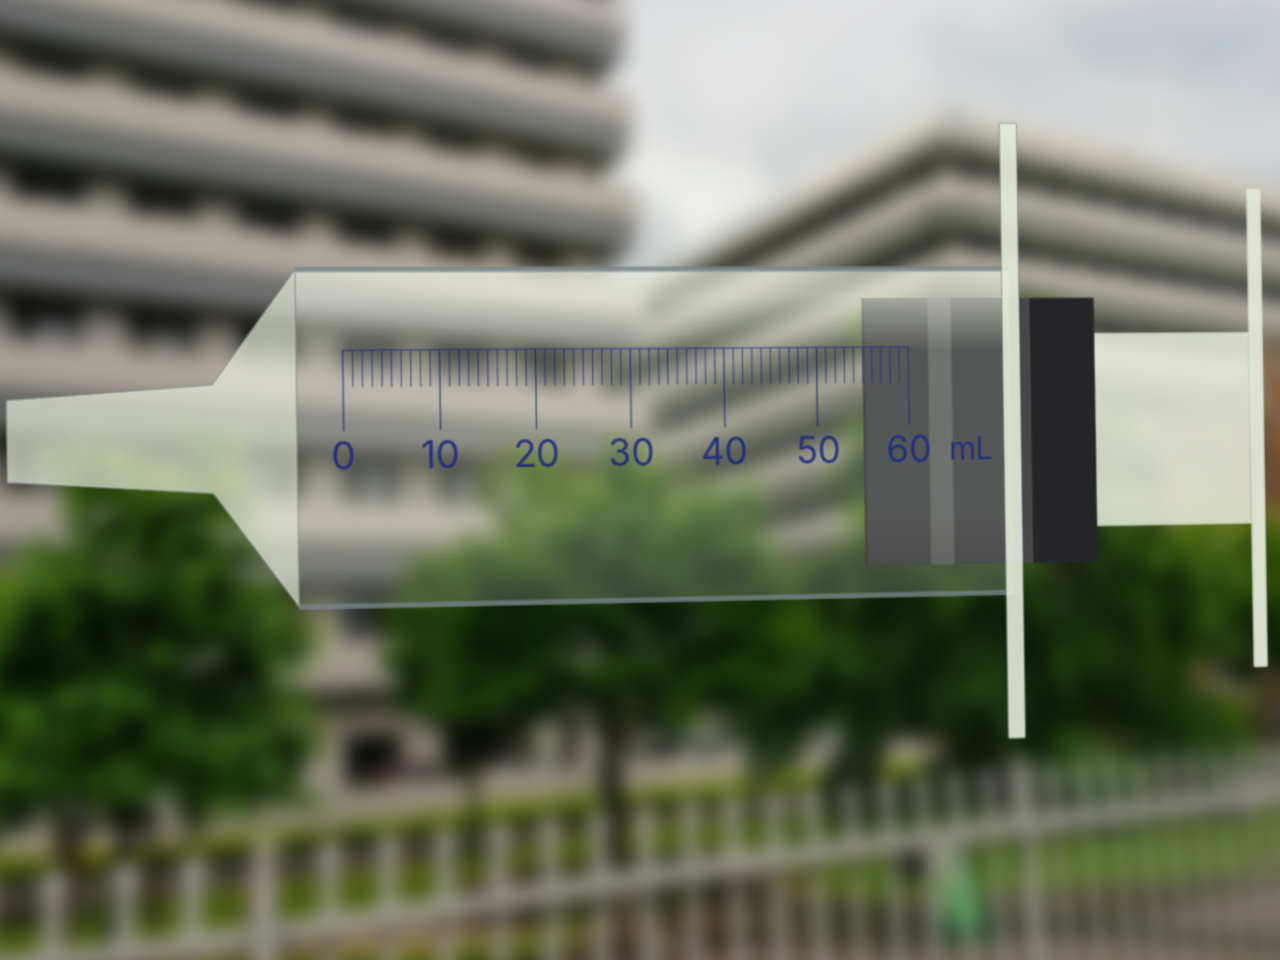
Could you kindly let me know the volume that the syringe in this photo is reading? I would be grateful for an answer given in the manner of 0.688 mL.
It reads 55 mL
